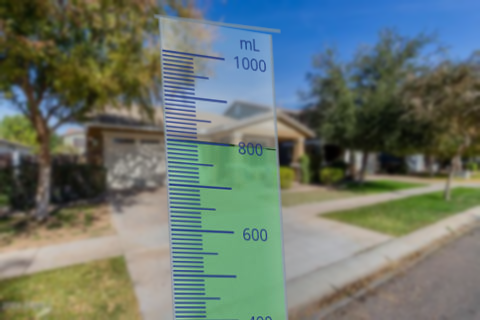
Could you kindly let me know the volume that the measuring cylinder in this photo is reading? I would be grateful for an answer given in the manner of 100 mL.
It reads 800 mL
